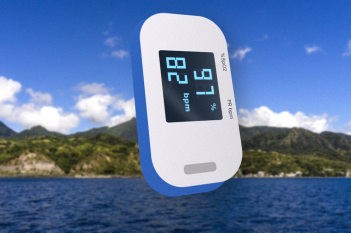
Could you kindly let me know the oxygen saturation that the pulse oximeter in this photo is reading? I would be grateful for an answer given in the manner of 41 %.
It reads 97 %
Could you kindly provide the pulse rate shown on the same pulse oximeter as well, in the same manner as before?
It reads 82 bpm
